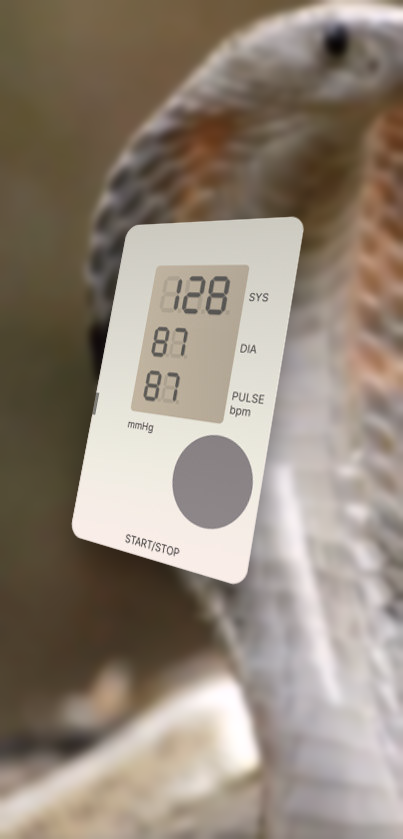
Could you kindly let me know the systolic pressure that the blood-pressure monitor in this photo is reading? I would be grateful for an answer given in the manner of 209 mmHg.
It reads 128 mmHg
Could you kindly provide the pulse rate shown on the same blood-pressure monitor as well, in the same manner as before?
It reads 87 bpm
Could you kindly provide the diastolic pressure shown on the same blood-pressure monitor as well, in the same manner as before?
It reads 87 mmHg
